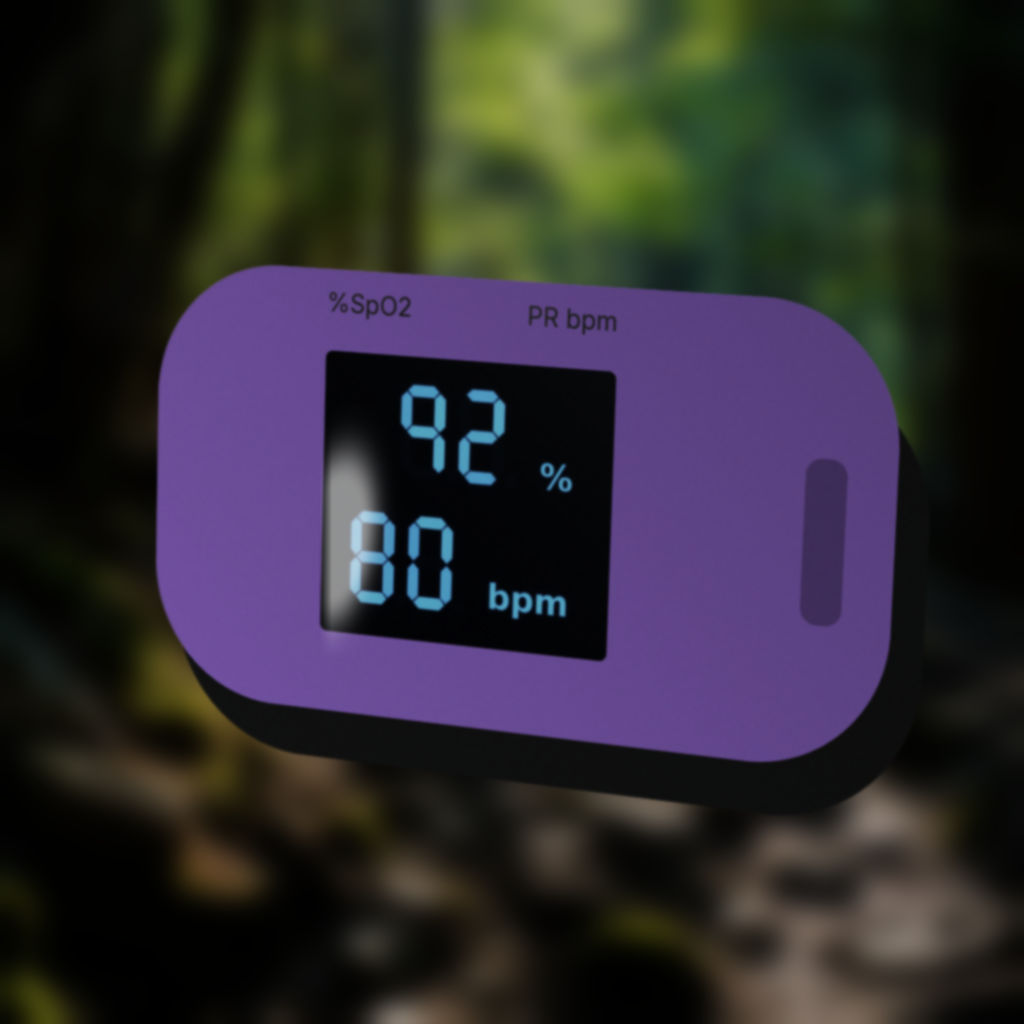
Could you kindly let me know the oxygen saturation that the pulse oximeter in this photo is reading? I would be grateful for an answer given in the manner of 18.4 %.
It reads 92 %
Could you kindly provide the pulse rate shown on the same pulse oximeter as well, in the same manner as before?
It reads 80 bpm
